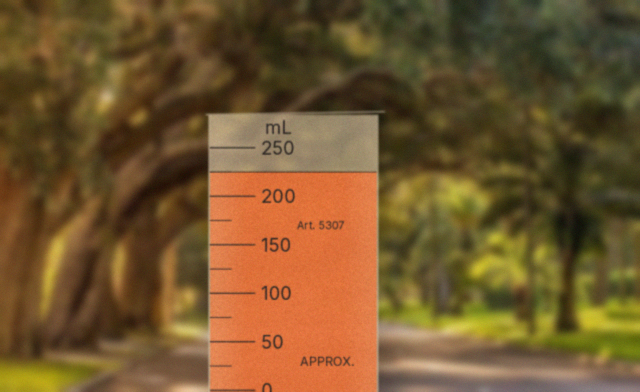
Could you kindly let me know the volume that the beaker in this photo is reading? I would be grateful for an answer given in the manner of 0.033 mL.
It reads 225 mL
